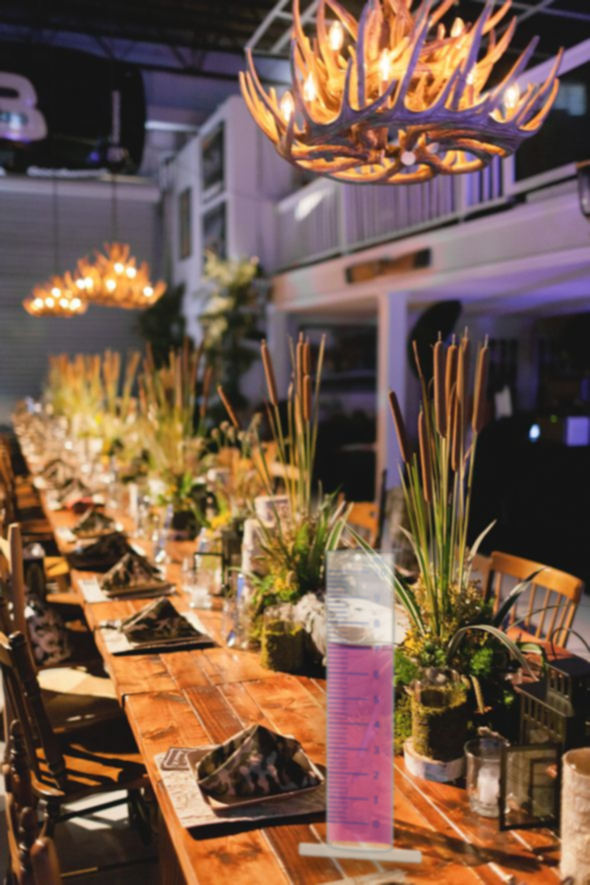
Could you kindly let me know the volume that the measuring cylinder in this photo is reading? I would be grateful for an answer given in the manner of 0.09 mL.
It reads 7 mL
